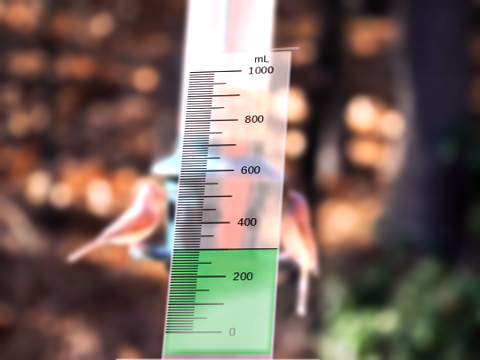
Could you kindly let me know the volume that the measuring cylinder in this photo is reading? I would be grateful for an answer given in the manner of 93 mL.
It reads 300 mL
